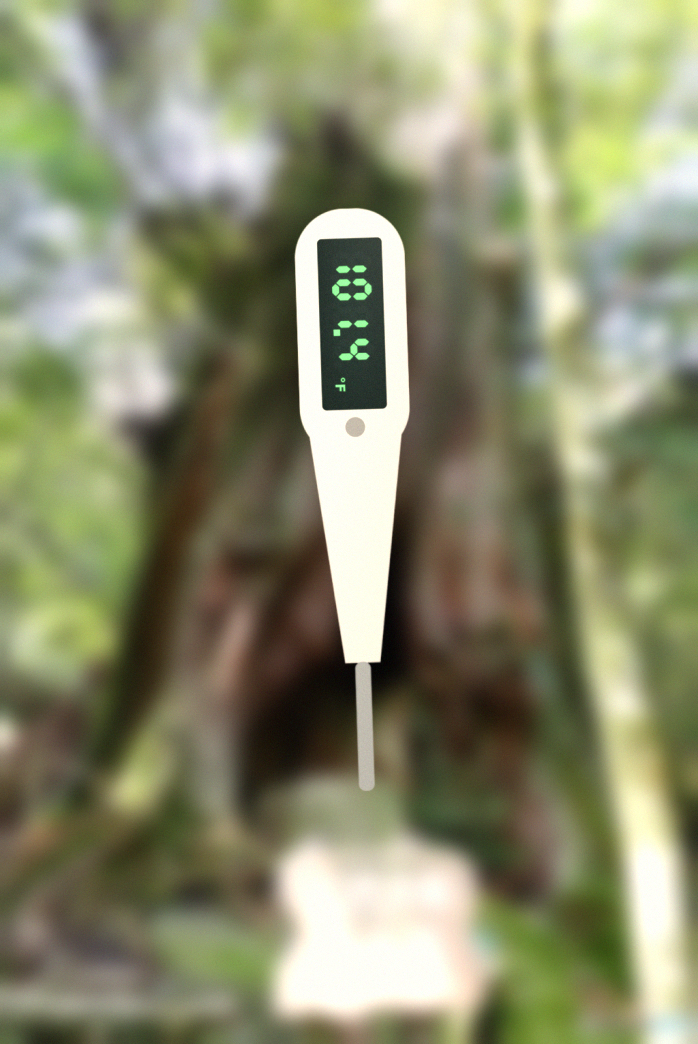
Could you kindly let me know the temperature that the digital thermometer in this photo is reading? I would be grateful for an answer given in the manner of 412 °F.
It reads 101.4 °F
